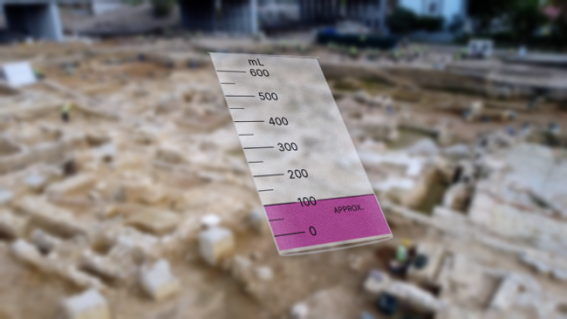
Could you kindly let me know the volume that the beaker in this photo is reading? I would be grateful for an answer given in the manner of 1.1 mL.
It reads 100 mL
